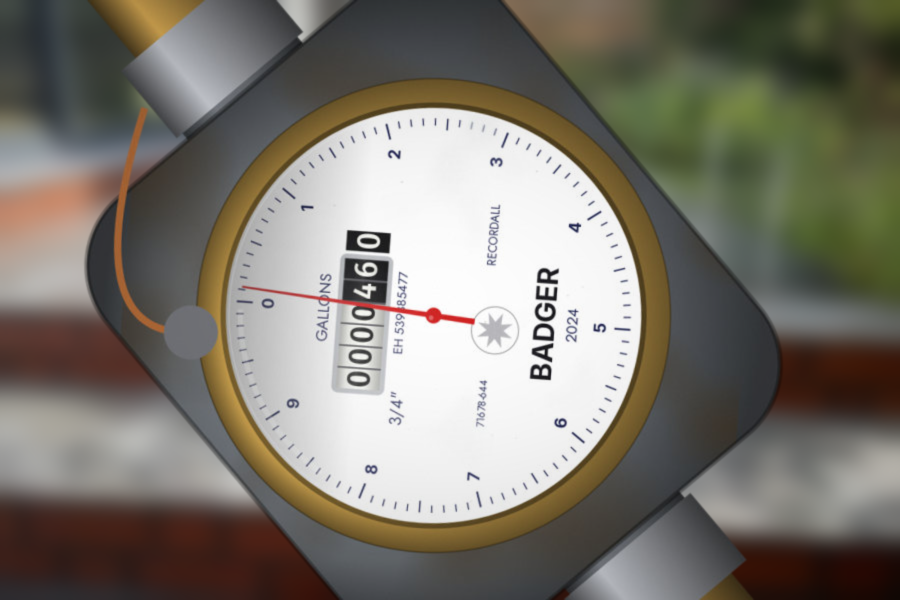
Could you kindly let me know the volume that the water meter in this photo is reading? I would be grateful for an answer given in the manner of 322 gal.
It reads 460.1 gal
